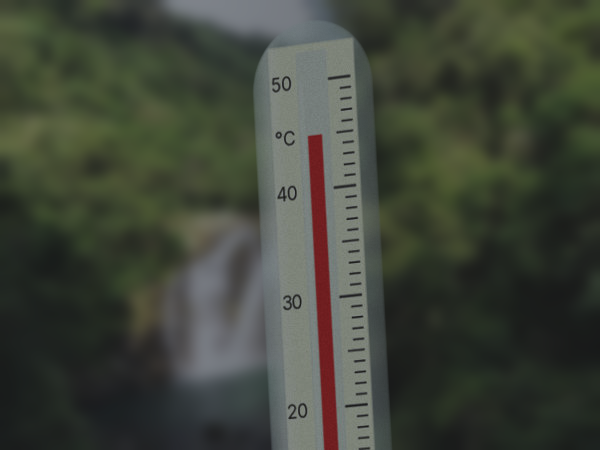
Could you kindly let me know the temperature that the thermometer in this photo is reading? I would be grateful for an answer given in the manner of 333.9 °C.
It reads 45 °C
